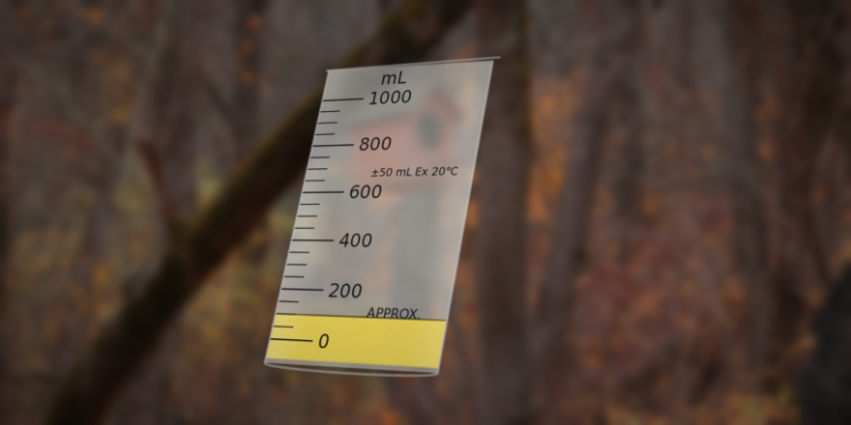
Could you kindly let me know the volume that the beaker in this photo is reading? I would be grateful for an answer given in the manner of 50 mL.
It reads 100 mL
